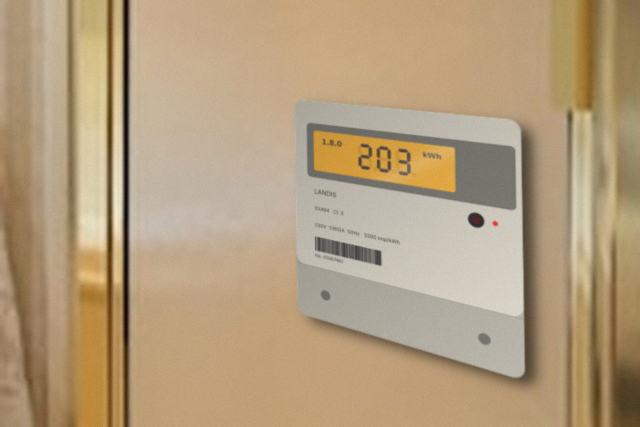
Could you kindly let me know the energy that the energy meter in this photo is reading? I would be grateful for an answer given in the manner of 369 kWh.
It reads 203 kWh
